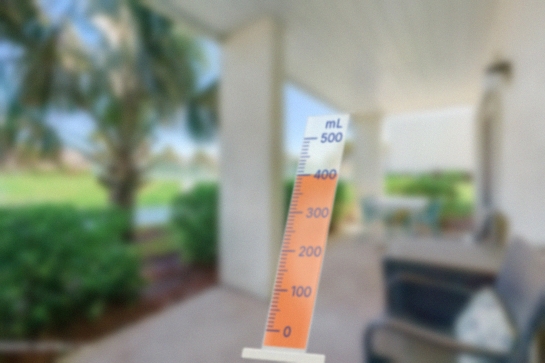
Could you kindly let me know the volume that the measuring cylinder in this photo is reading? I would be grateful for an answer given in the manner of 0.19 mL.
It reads 400 mL
